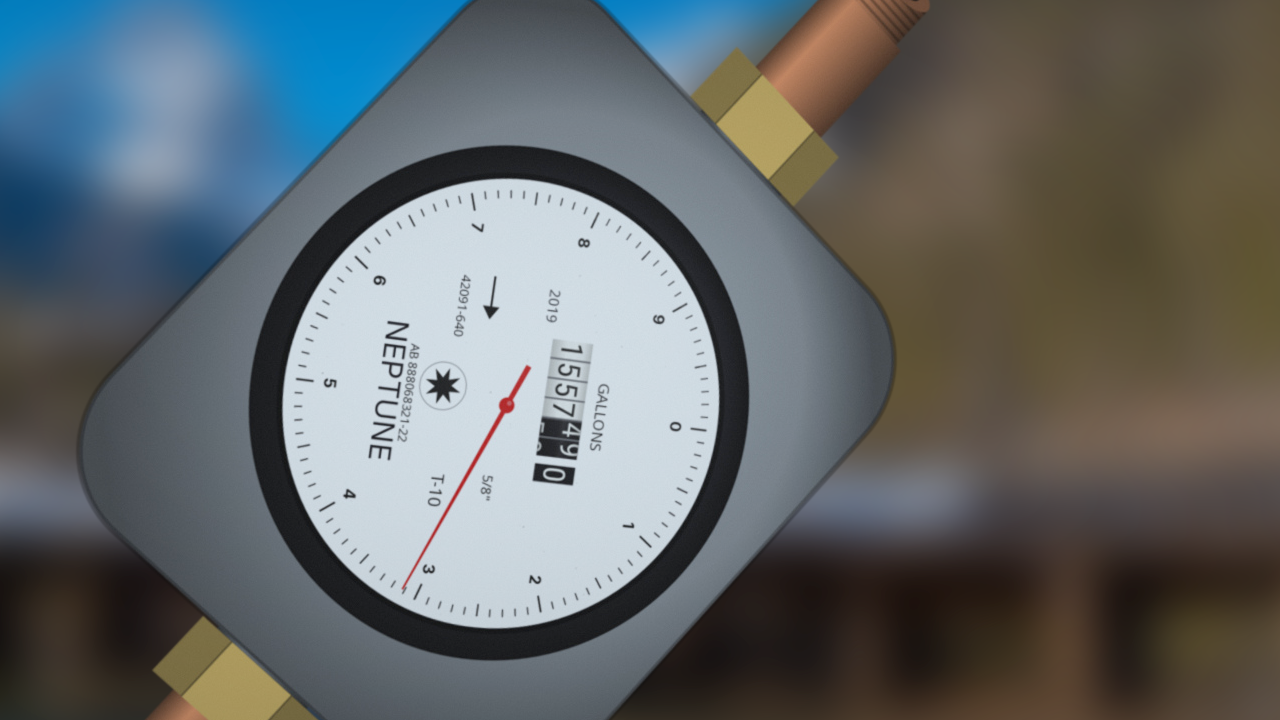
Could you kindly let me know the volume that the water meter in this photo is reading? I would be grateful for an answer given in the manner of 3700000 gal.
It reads 1557493.1 gal
